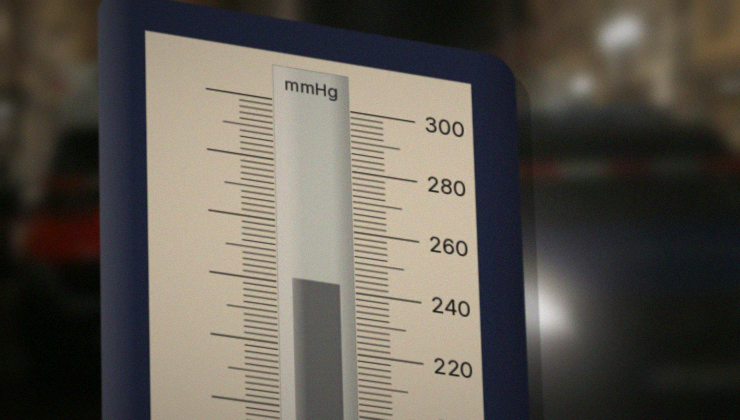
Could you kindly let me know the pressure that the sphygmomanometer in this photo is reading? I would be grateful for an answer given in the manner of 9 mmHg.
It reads 242 mmHg
